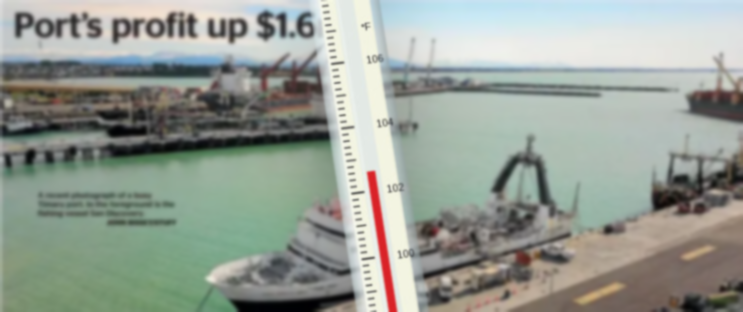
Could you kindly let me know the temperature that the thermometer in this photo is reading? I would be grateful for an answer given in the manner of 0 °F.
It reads 102.6 °F
